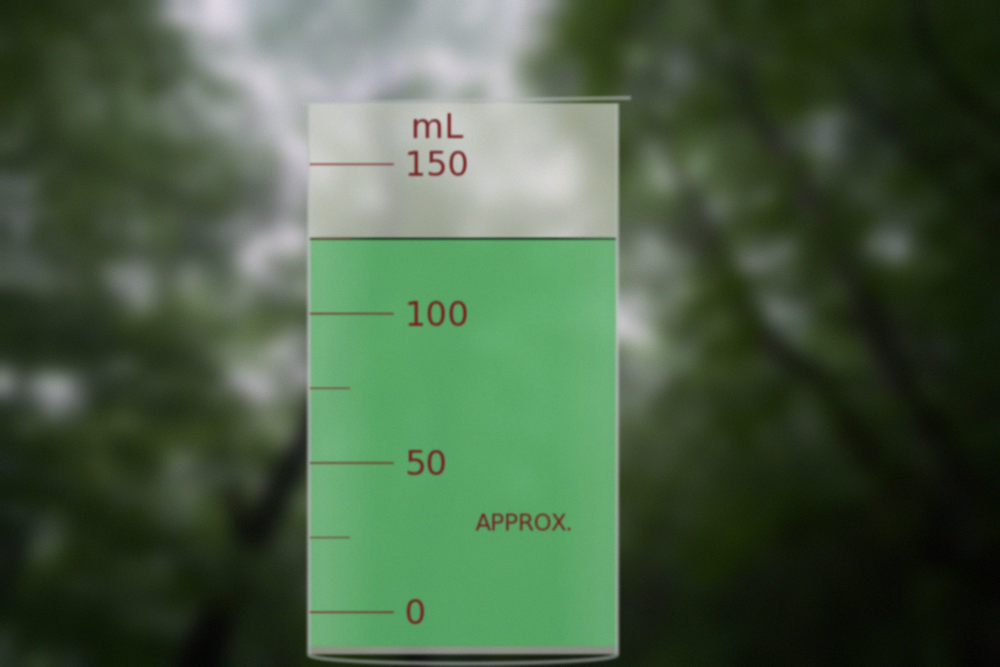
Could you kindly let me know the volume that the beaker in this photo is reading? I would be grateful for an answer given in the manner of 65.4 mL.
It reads 125 mL
